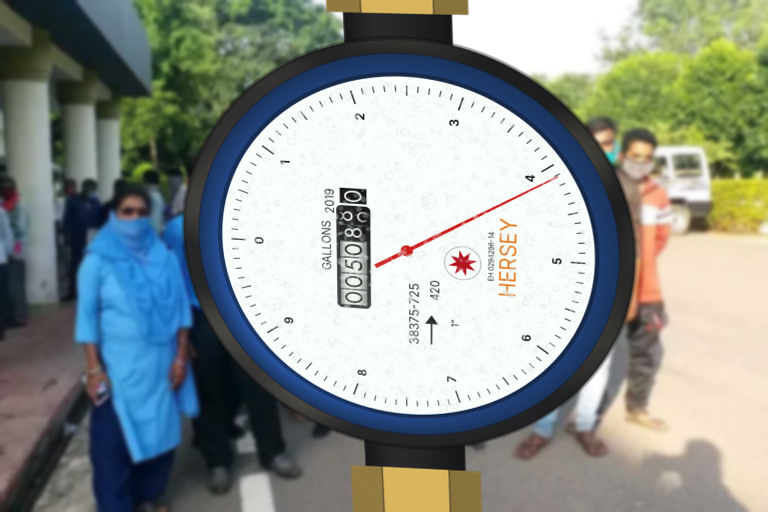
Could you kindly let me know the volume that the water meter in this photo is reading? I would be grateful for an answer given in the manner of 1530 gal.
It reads 50884.1 gal
